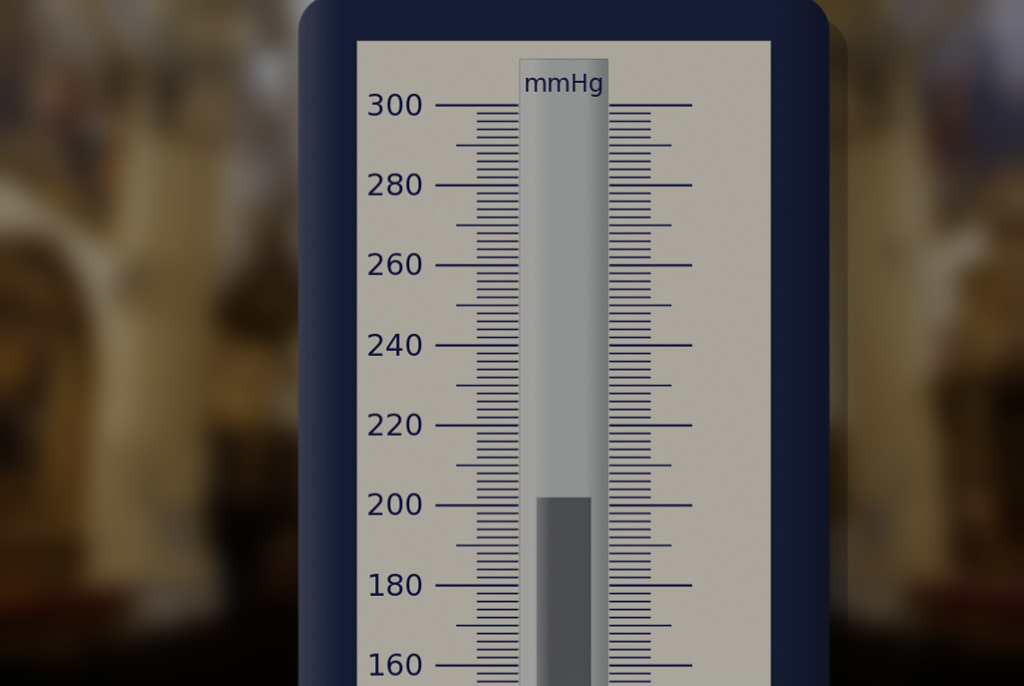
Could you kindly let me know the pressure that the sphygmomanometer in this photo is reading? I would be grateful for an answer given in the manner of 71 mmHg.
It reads 202 mmHg
